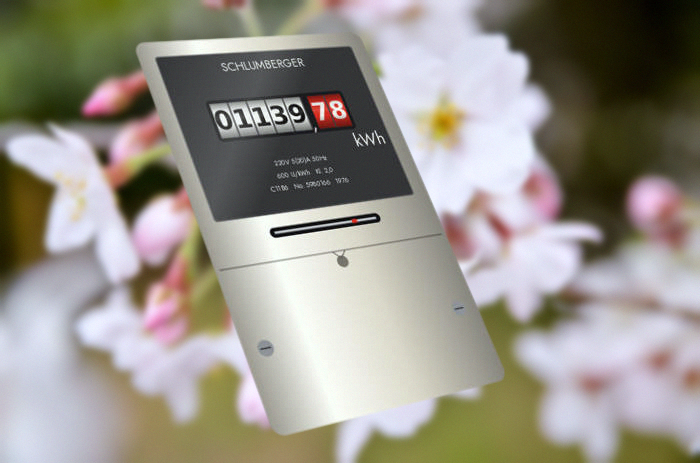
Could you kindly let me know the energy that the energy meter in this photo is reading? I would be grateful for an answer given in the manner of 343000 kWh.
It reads 1139.78 kWh
